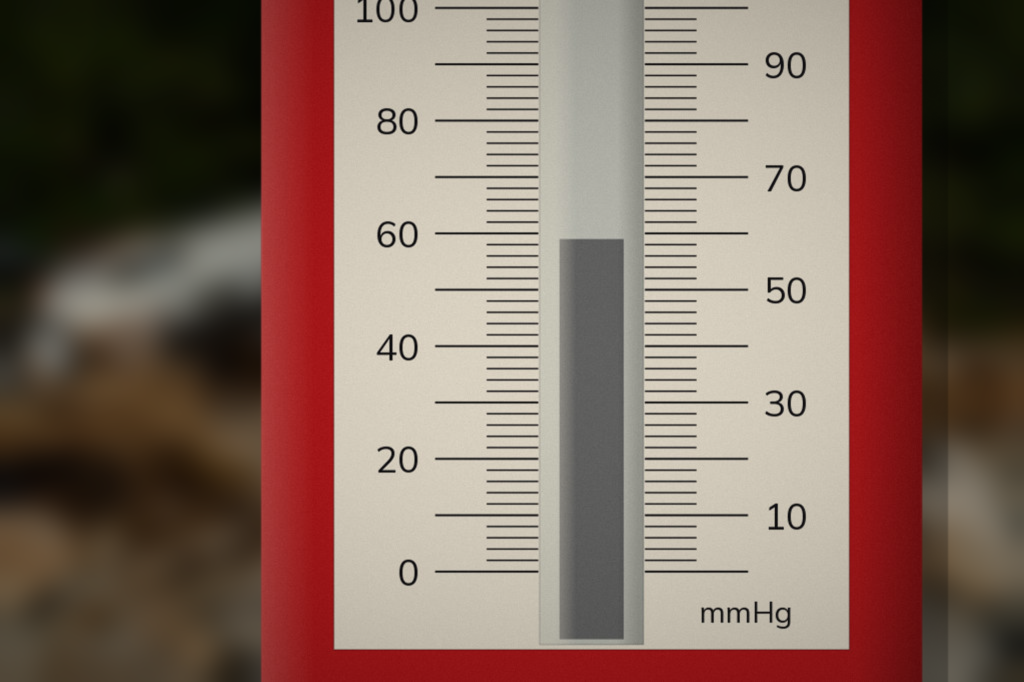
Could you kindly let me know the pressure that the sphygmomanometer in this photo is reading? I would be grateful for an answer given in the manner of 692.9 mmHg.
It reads 59 mmHg
